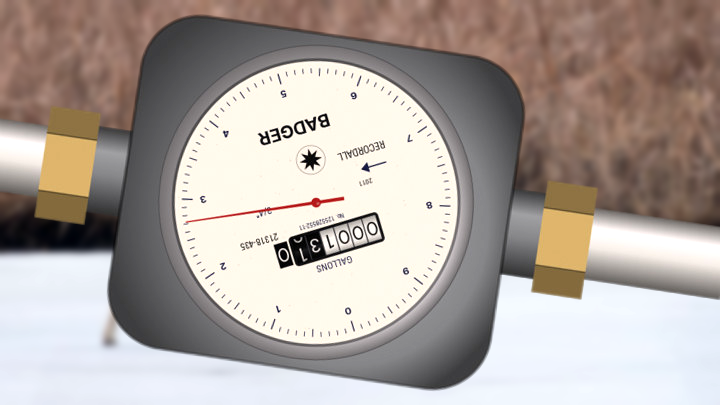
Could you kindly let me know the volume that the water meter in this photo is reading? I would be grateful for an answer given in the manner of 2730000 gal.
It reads 1312.7 gal
